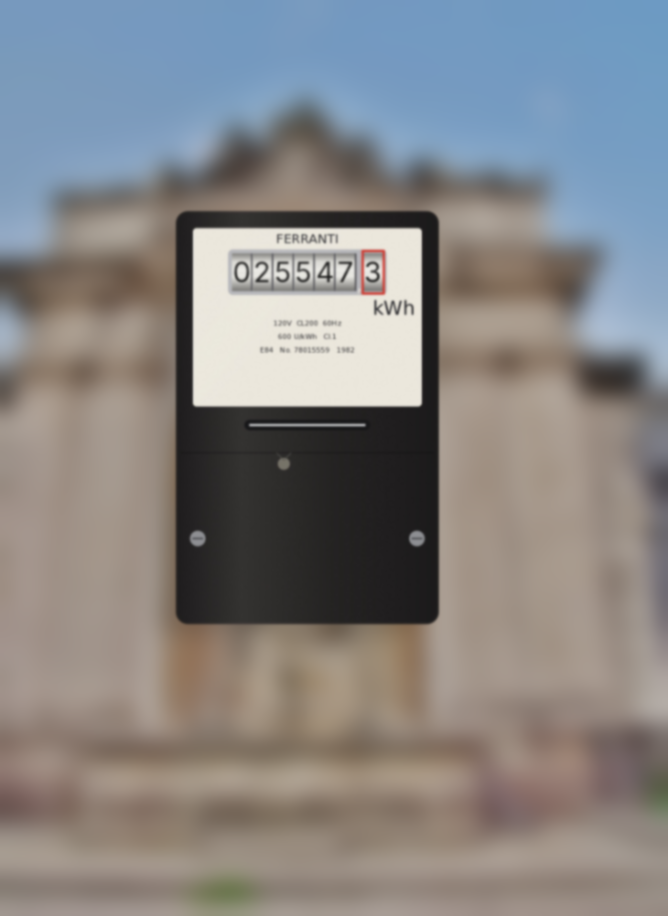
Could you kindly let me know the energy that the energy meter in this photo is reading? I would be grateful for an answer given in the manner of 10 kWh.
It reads 25547.3 kWh
